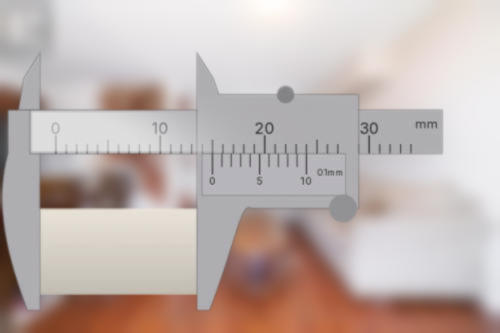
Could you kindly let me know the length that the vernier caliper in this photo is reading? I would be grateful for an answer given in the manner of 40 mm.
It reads 15.0 mm
